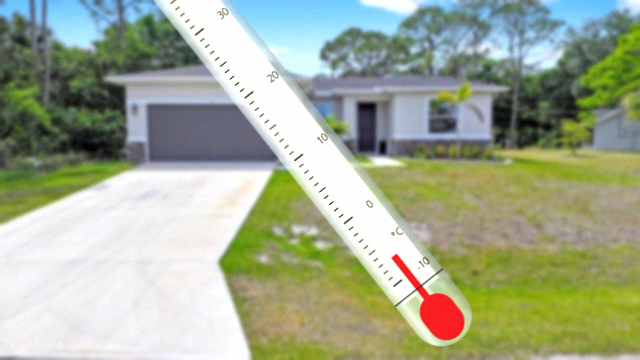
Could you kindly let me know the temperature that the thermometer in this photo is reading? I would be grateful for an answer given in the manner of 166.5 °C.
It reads -7 °C
